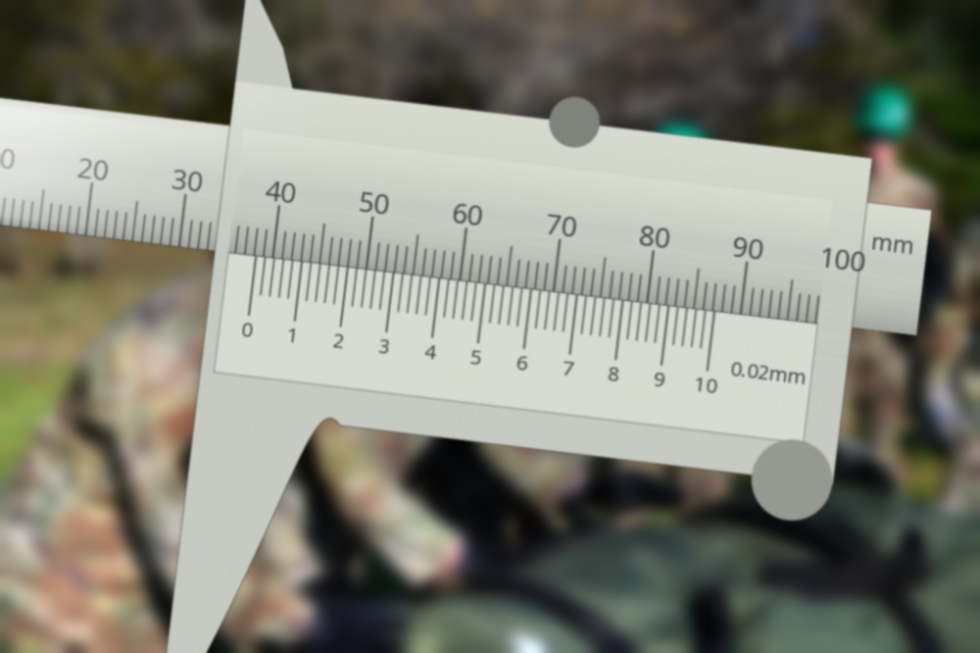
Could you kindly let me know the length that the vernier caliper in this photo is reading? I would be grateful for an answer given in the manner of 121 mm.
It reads 38.2 mm
